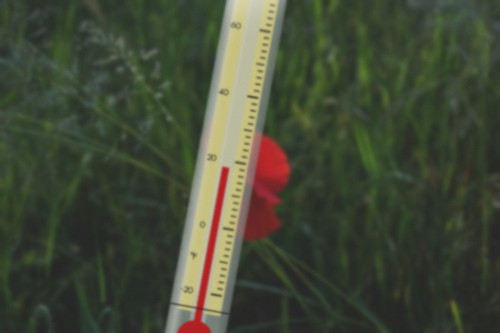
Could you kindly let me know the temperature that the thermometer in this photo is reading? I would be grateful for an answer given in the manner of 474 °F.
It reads 18 °F
